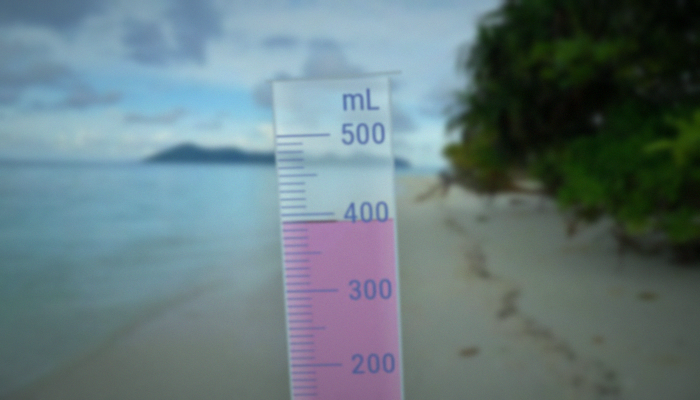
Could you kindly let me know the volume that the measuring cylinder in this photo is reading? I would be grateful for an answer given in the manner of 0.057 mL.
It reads 390 mL
